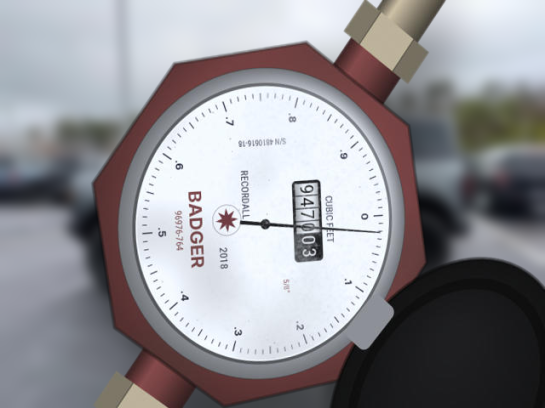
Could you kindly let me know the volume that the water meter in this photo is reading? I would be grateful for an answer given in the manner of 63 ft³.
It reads 947003.02 ft³
